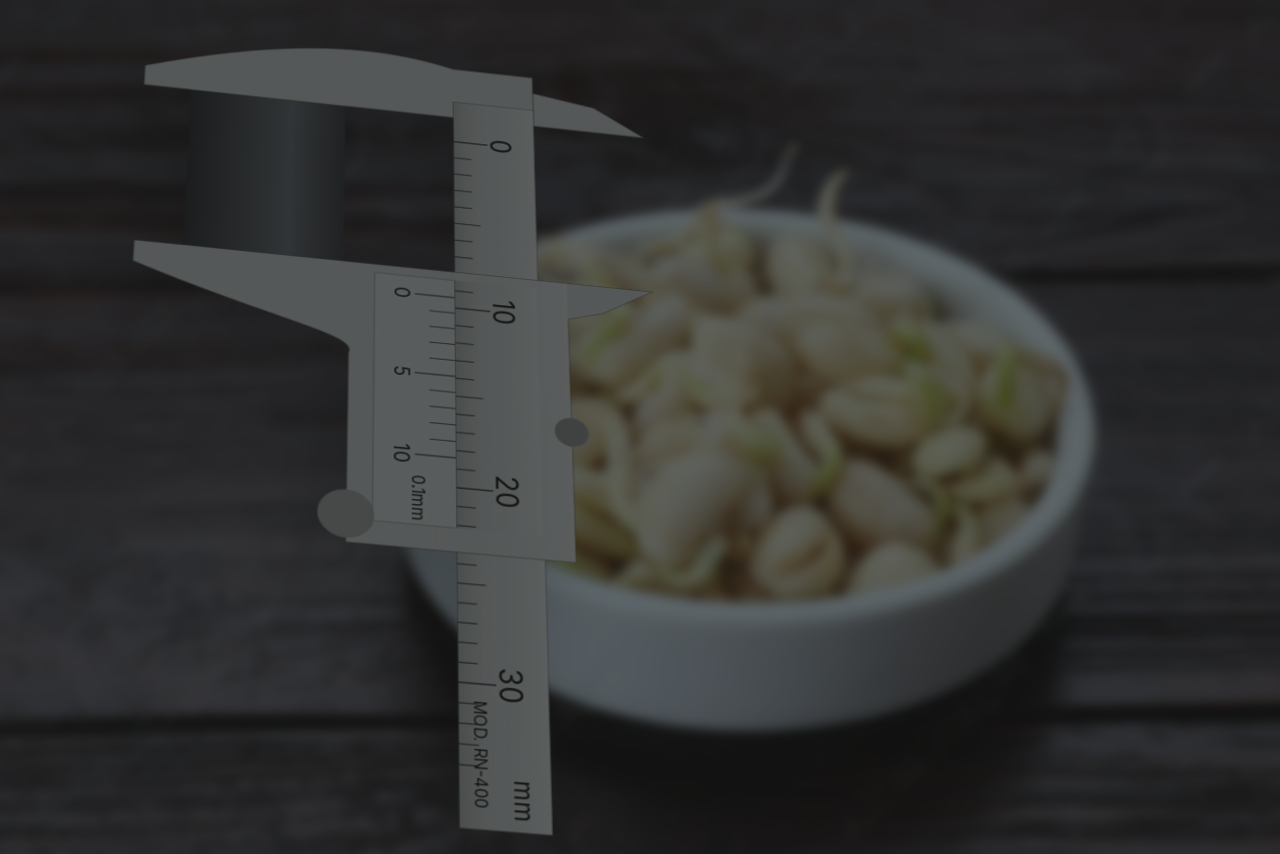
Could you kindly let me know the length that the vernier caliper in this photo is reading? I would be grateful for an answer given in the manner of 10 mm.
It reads 9.4 mm
